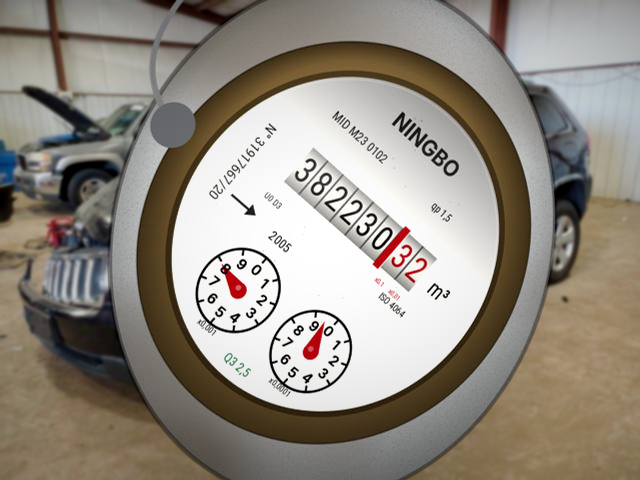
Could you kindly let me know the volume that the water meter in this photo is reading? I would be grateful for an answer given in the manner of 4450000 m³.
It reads 382230.3279 m³
